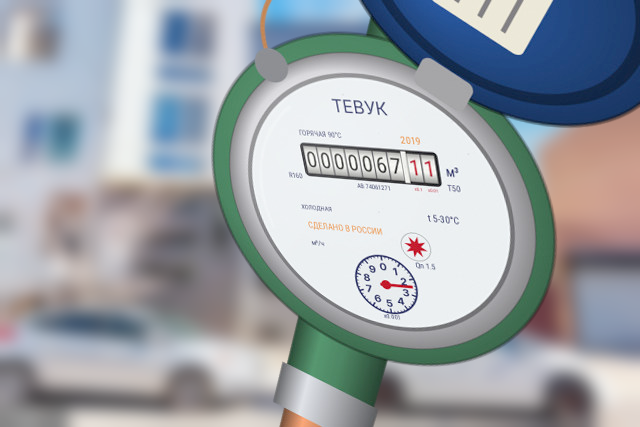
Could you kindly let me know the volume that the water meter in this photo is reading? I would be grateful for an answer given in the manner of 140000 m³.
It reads 67.112 m³
